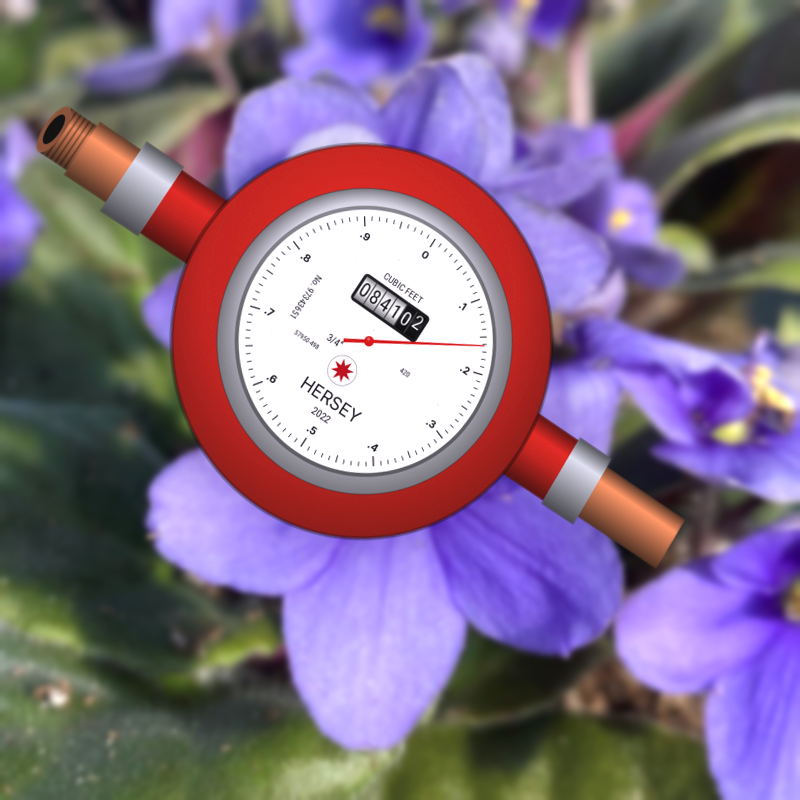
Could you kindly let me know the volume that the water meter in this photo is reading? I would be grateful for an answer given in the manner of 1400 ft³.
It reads 84102.16 ft³
